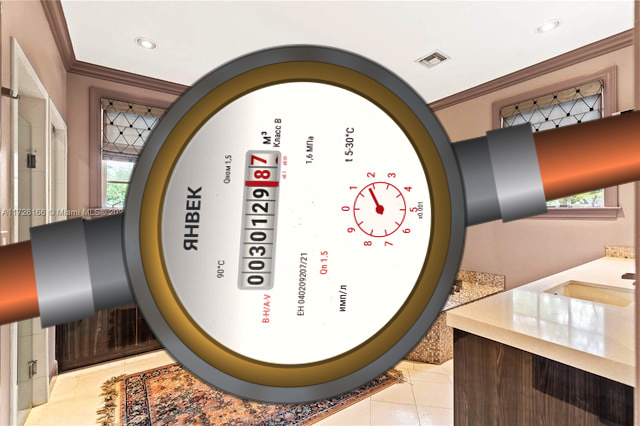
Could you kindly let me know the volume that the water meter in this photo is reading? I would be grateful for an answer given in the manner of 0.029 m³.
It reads 30129.871 m³
